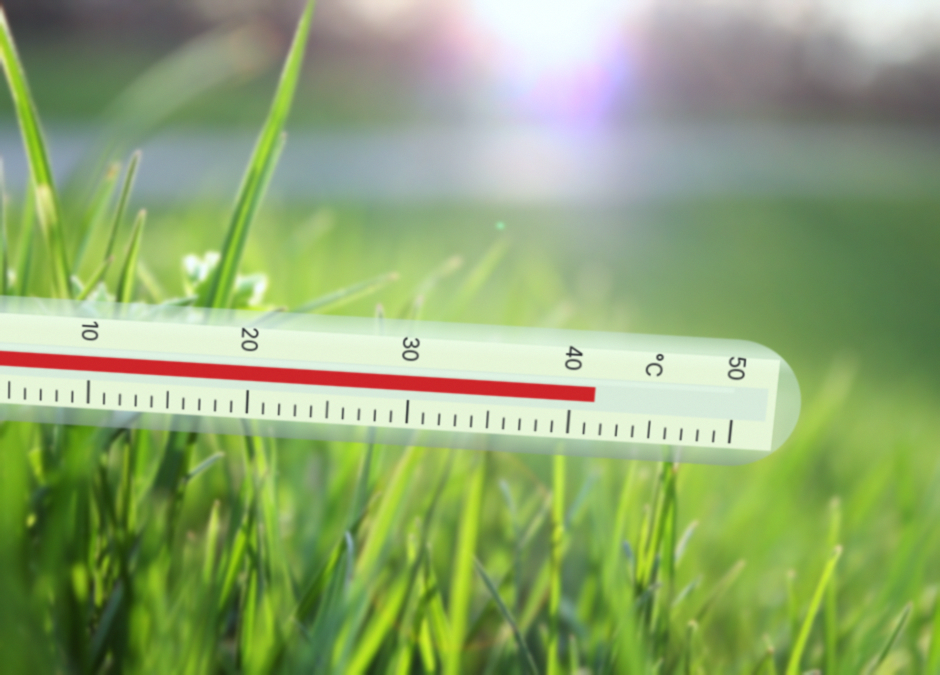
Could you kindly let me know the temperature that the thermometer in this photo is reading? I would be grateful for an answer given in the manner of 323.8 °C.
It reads 41.5 °C
